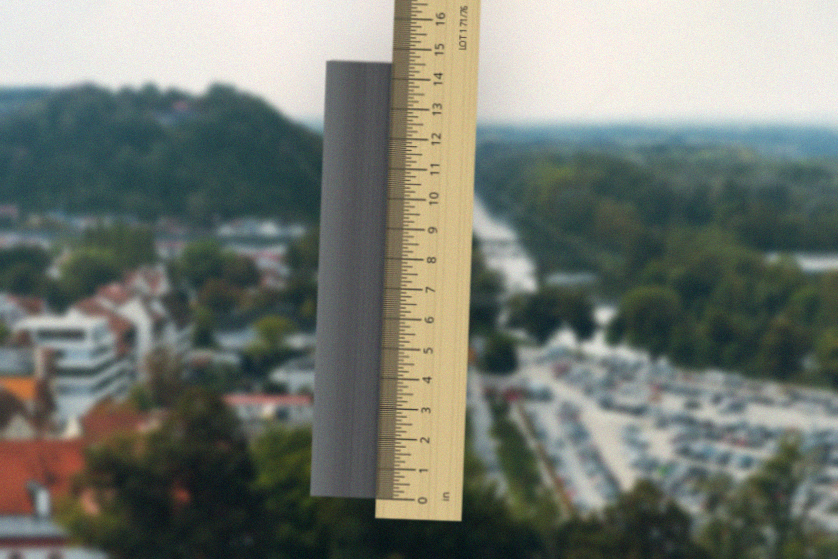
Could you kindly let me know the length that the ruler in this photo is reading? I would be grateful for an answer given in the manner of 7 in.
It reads 14.5 in
